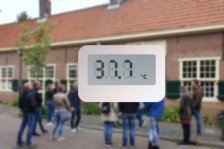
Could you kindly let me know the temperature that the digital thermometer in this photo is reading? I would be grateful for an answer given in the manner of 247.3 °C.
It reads 37.7 °C
